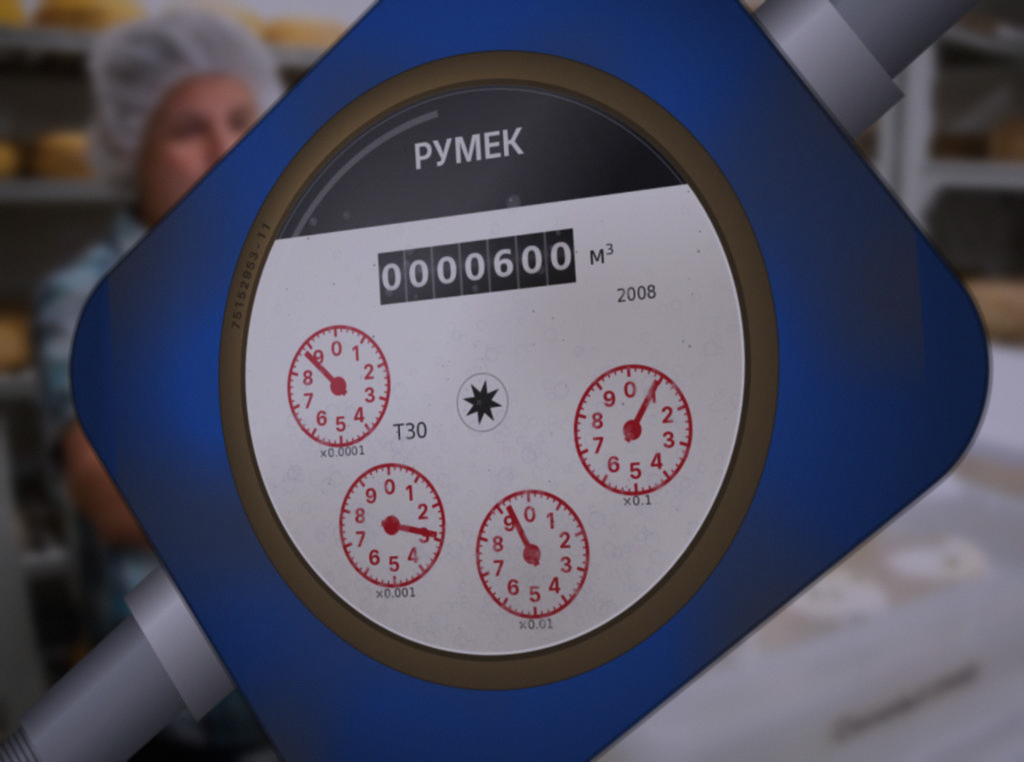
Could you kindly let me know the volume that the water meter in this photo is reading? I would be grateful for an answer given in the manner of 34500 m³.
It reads 600.0928 m³
